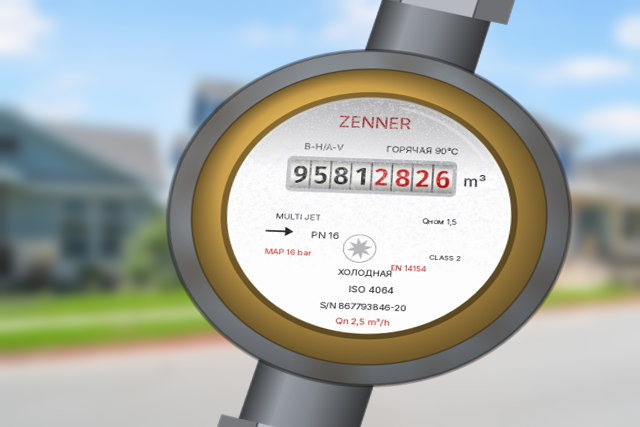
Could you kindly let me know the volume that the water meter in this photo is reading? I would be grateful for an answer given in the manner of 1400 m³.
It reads 9581.2826 m³
